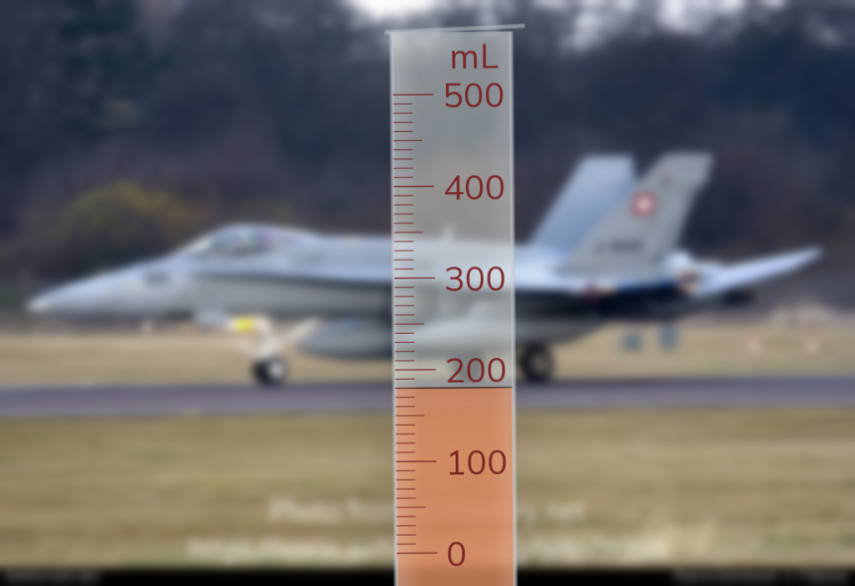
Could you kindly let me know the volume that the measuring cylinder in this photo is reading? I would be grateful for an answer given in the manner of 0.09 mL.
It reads 180 mL
